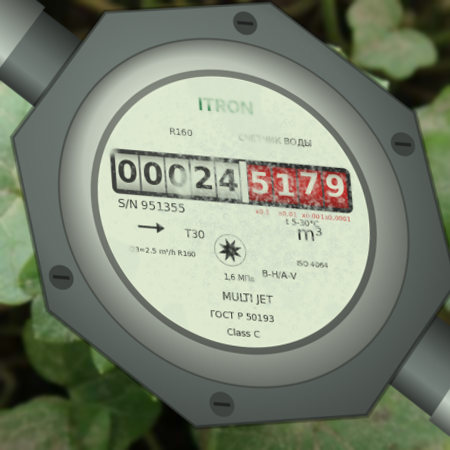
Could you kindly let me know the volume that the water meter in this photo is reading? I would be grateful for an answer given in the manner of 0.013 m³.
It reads 24.5179 m³
